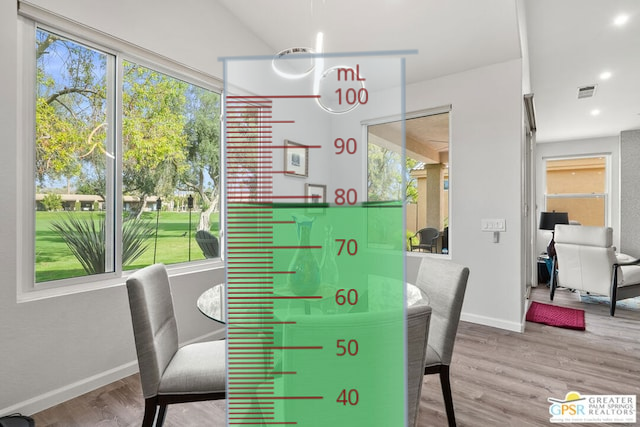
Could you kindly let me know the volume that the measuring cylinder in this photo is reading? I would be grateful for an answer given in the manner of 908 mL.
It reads 78 mL
